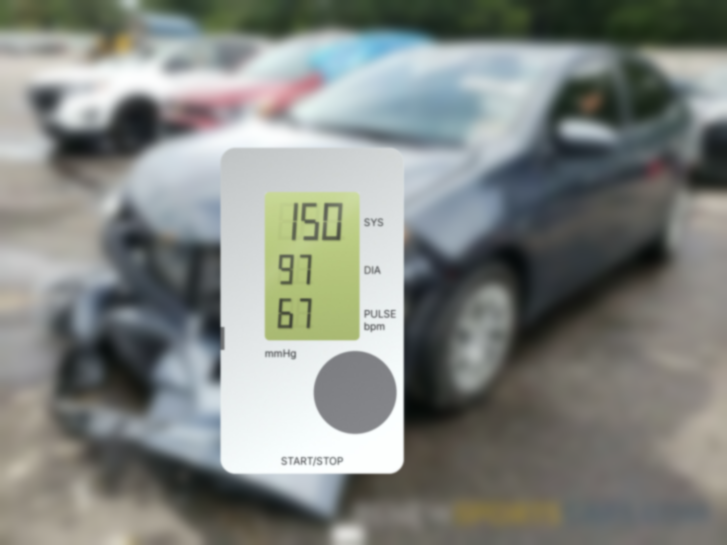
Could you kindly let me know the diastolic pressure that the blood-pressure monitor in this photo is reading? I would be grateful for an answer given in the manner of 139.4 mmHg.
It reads 97 mmHg
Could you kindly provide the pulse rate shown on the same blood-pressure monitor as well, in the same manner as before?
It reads 67 bpm
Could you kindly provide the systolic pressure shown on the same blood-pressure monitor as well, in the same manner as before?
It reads 150 mmHg
